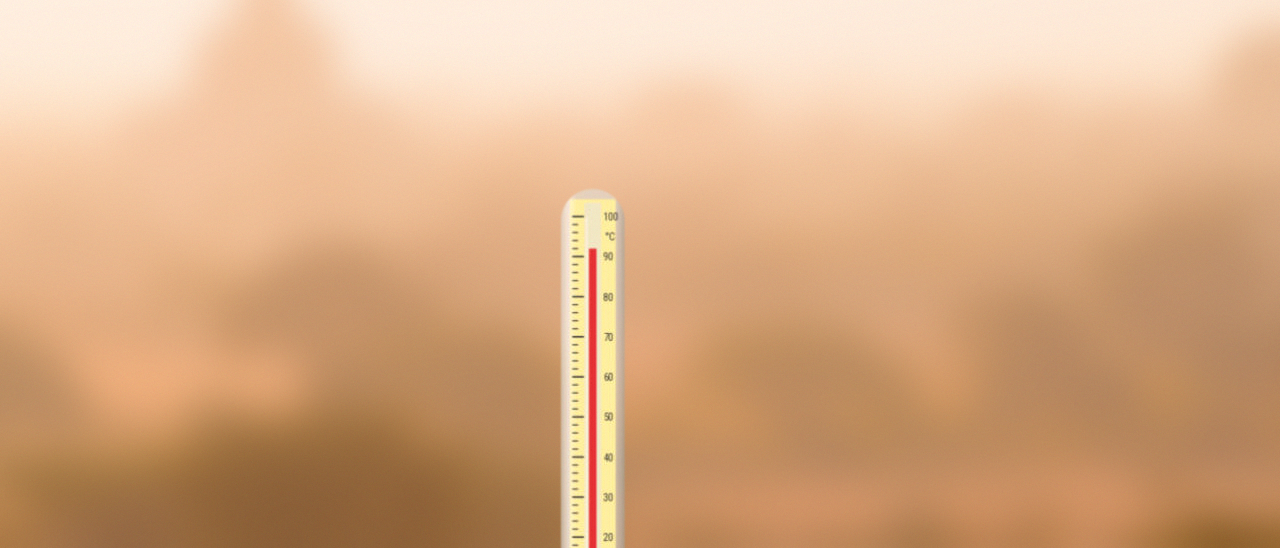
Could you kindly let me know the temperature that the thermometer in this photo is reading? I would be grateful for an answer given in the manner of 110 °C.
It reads 92 °C
